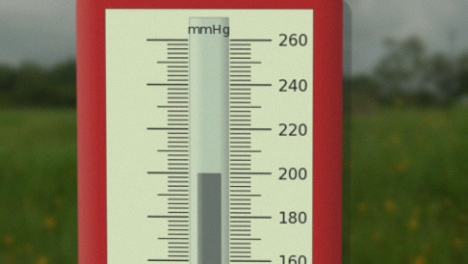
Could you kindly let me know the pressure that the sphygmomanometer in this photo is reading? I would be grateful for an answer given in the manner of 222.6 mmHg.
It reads 200 mmHg
